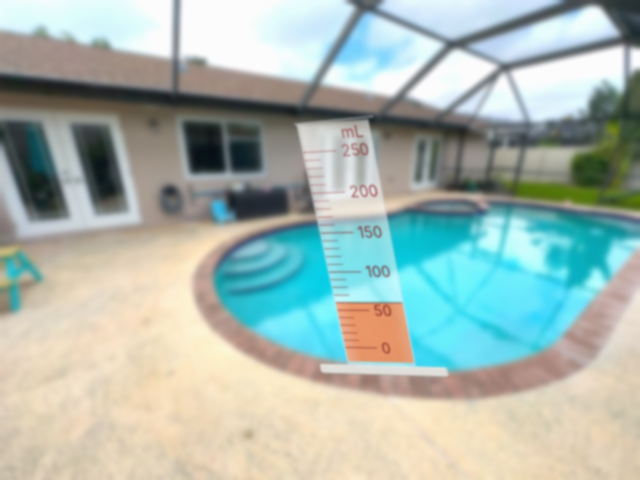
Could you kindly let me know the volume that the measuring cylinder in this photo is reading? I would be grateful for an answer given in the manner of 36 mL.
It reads 60 mL
